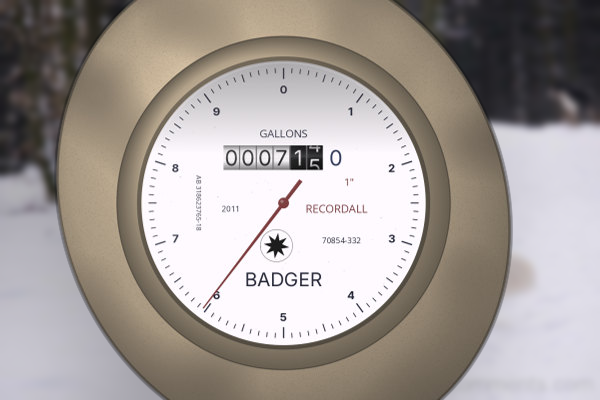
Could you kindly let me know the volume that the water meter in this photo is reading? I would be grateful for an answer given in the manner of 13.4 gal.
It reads 7146.0 gal
